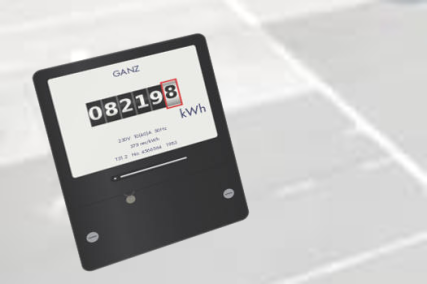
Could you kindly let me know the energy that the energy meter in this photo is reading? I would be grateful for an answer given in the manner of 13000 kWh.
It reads 8219.8 kWh
